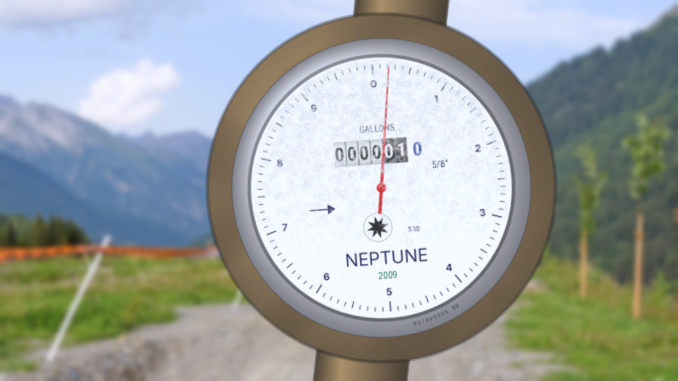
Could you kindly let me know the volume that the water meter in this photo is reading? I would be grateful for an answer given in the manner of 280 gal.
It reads 10.2 gal
